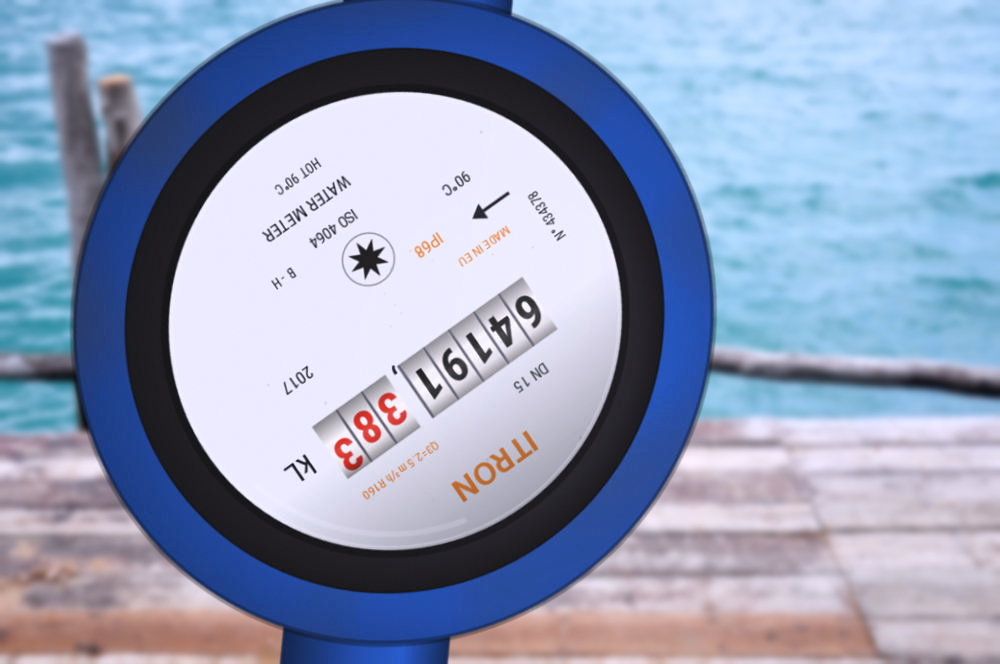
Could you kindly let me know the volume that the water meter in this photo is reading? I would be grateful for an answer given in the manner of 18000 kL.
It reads 64191.383 kL
